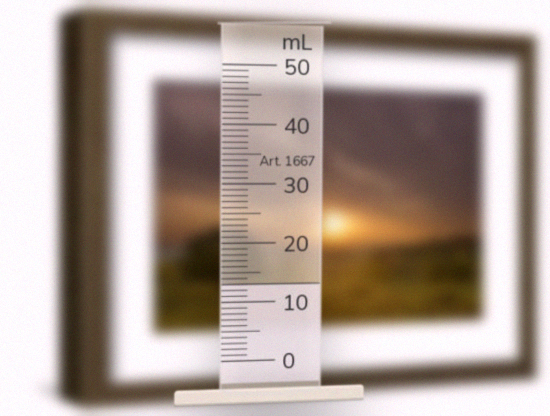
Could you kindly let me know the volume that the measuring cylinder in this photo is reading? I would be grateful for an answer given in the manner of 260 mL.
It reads 13 mL
